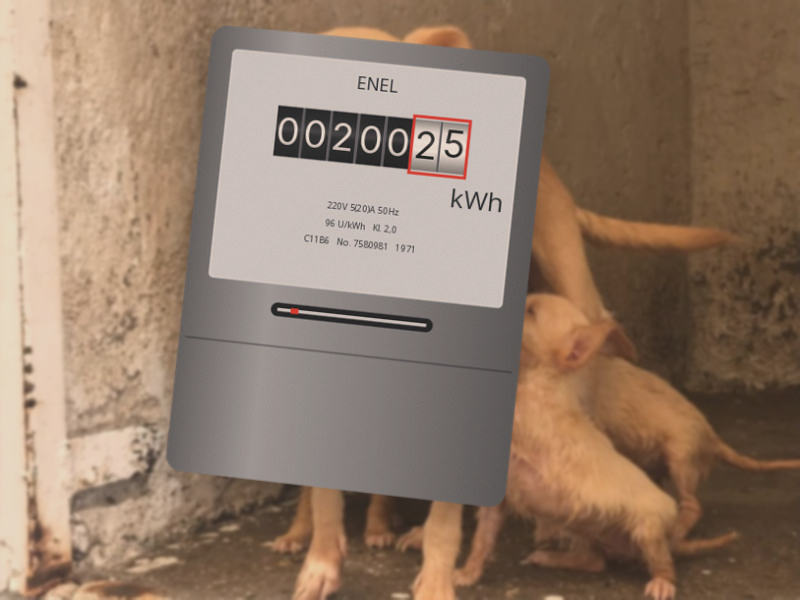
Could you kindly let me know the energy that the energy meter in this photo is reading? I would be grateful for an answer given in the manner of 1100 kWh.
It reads 200.25 kWh
